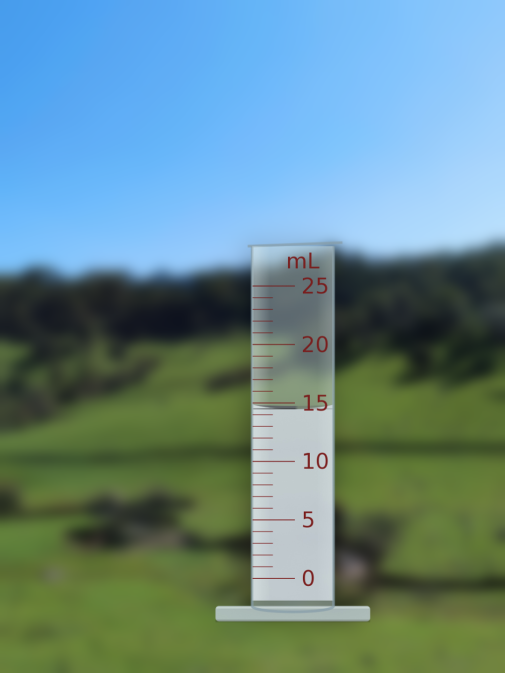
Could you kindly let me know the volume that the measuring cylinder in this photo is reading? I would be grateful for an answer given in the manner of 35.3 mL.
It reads 14.5 mL
